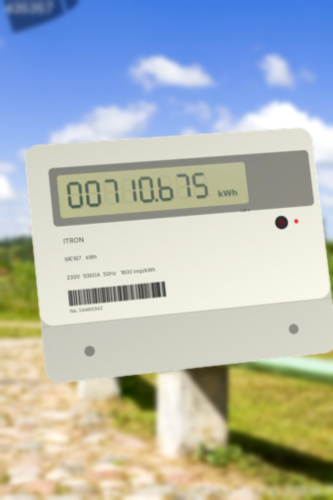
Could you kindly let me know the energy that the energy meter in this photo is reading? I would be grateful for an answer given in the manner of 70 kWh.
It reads 710.675 kWh
